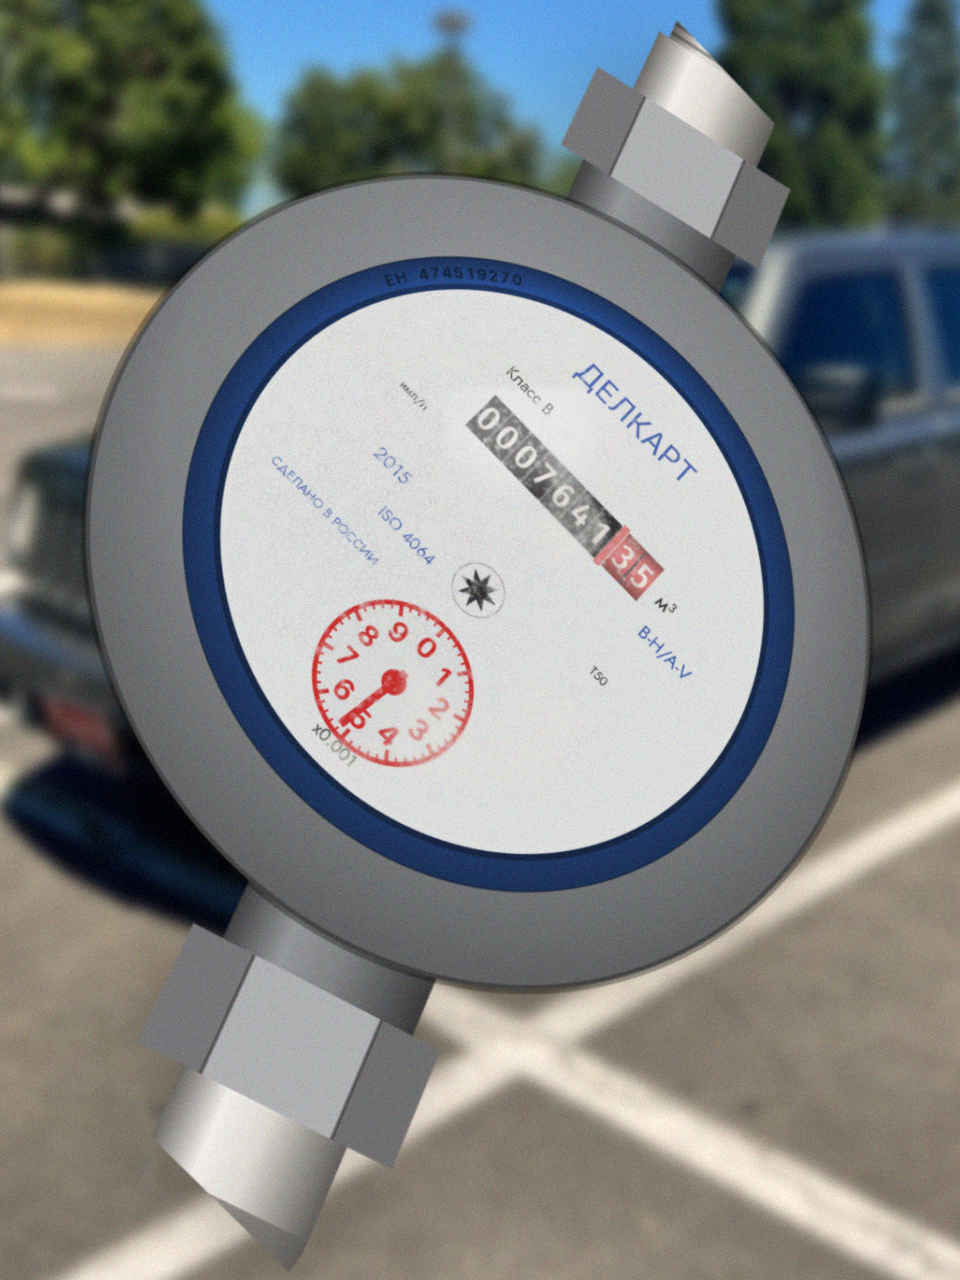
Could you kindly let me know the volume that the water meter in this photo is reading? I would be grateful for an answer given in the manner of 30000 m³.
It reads 7641.355 m³
